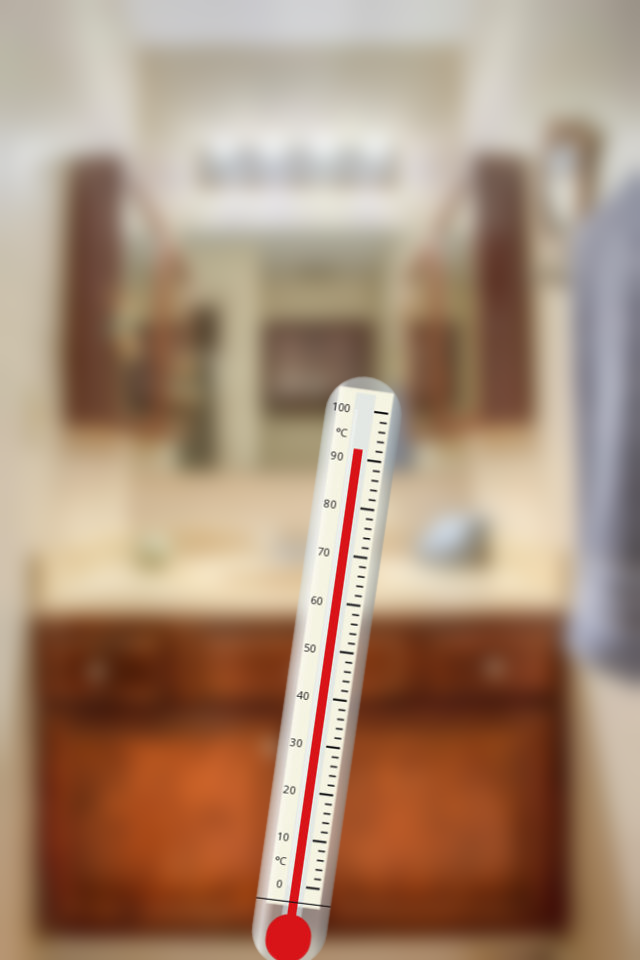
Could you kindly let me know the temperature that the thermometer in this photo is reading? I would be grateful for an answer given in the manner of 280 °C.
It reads 92 °C
